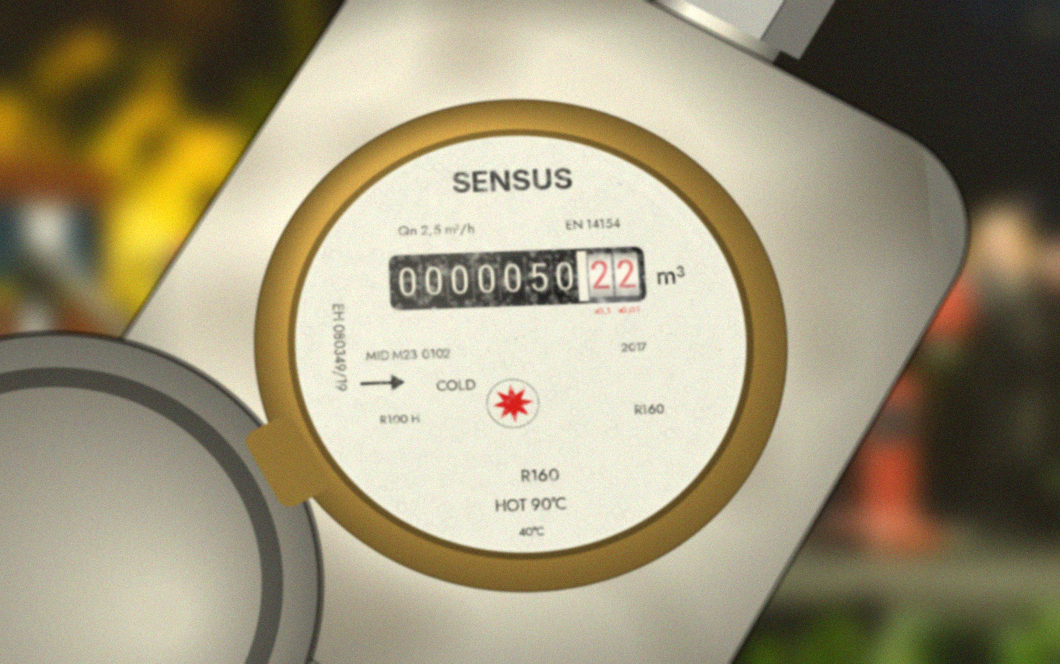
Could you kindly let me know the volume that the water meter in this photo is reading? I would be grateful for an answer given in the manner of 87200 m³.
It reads 50.22 m³
